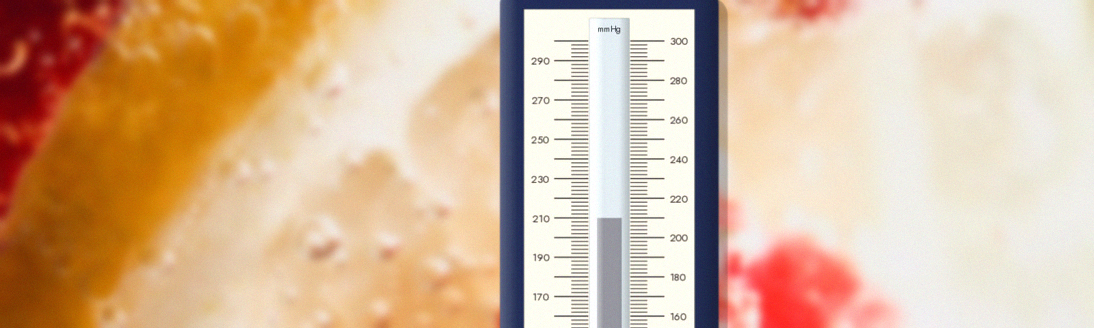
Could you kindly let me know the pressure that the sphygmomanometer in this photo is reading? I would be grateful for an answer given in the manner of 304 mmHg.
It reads 210 mmHg
